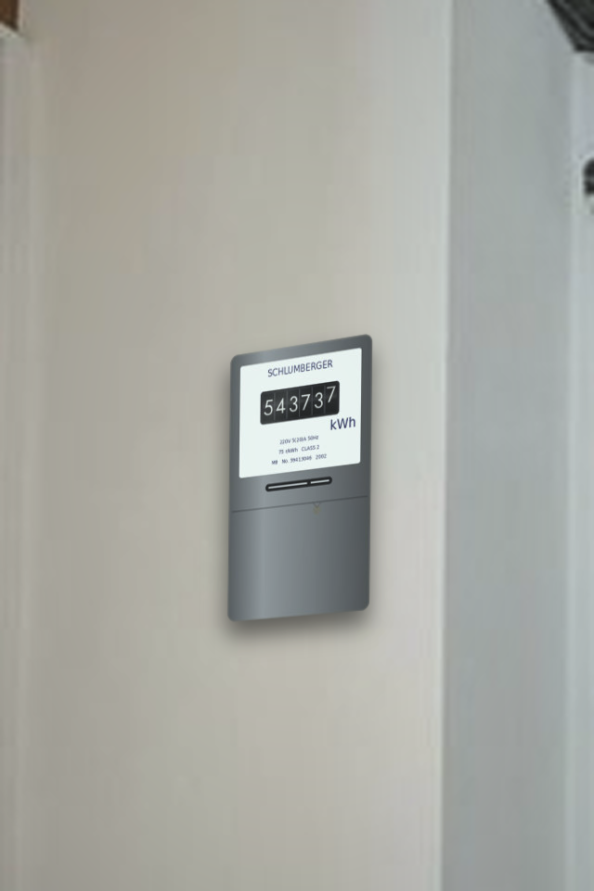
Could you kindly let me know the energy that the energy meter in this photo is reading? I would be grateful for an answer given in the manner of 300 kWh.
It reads 543737 kWh
